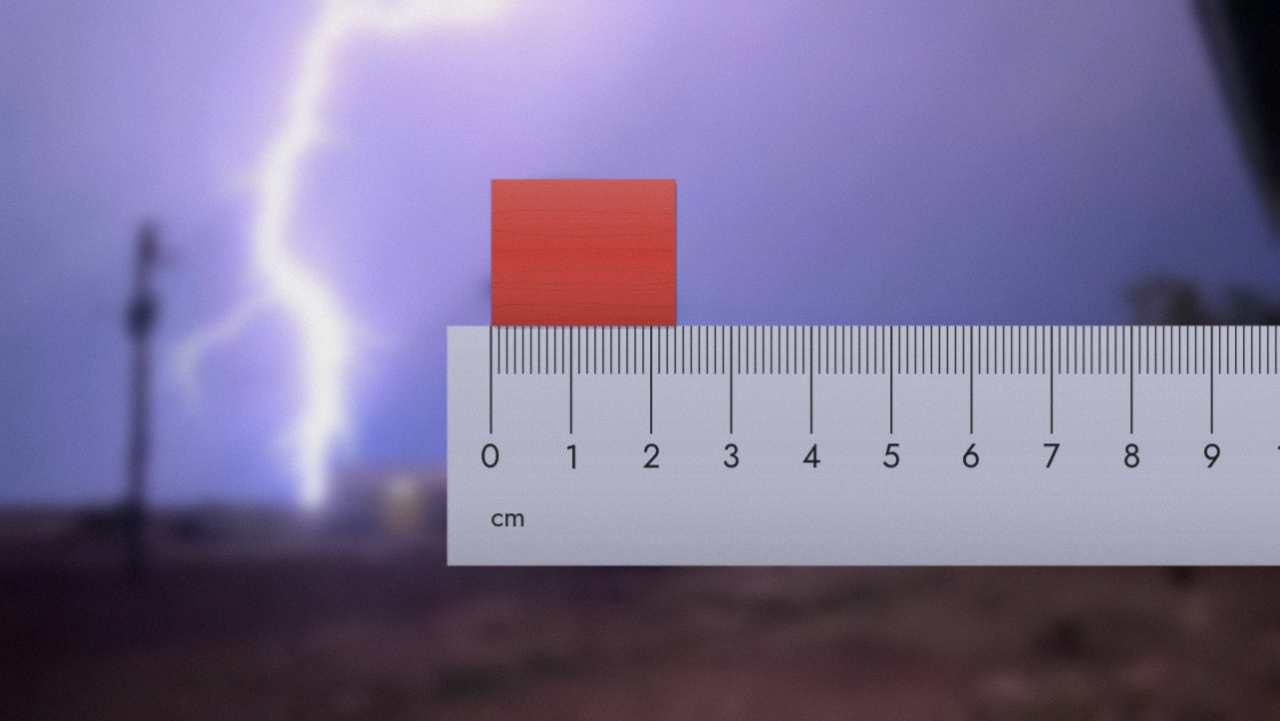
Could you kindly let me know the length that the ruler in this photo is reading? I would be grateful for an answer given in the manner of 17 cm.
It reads 2.3 cm
